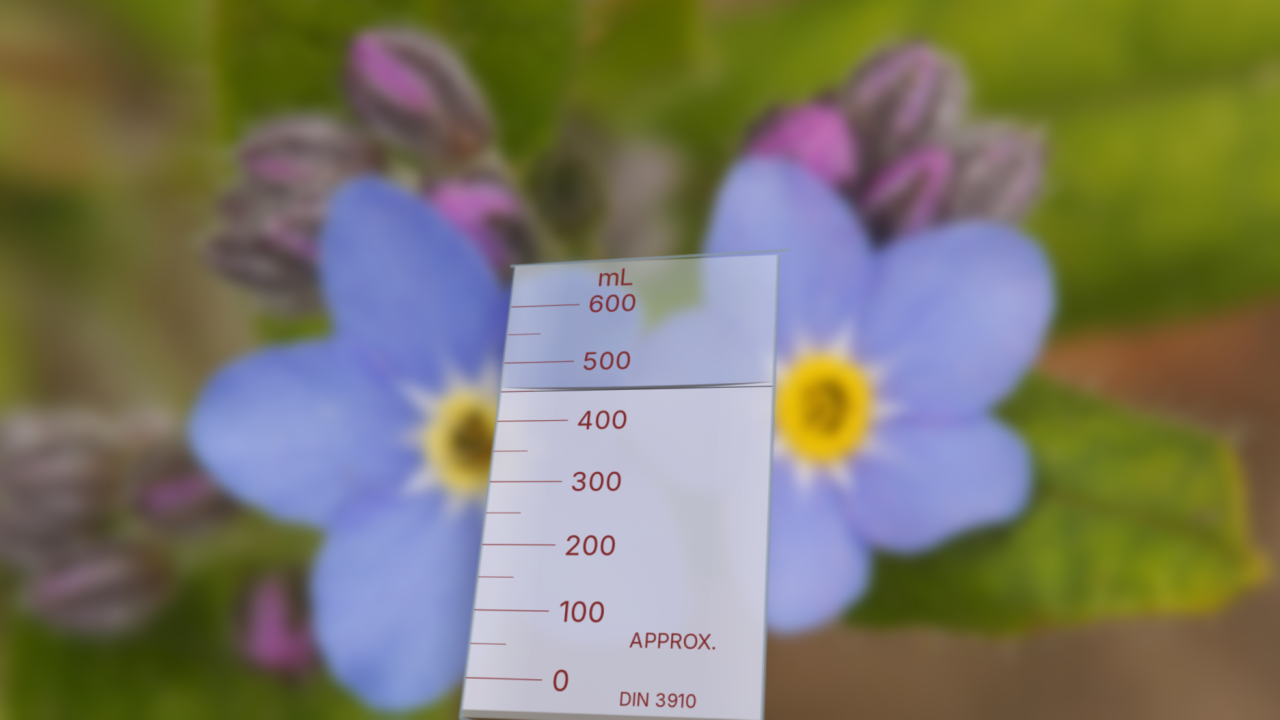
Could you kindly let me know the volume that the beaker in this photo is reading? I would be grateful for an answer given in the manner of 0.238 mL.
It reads 450 mL
